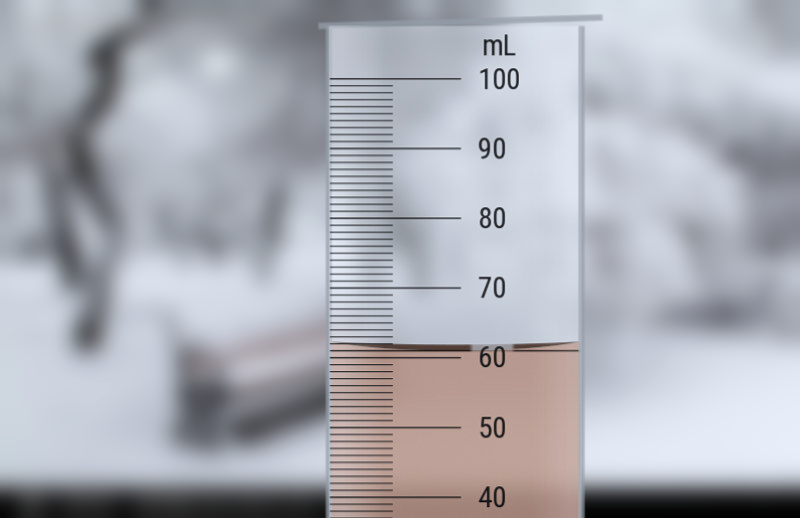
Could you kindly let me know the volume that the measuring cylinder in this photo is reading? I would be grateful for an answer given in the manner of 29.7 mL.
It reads 61 mL
